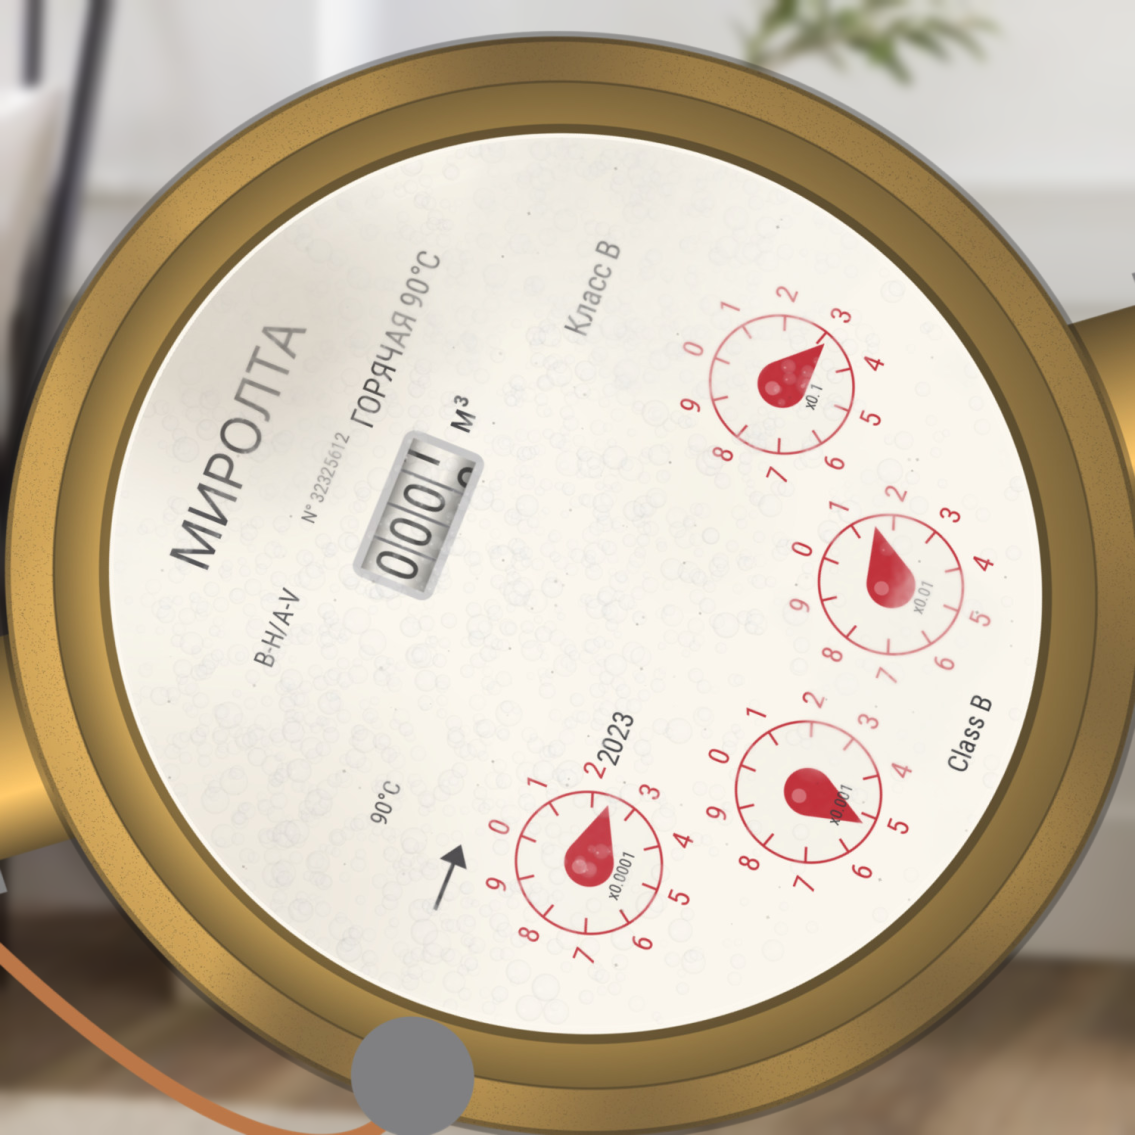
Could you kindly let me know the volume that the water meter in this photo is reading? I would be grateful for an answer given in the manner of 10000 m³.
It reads 1.3152 m³
